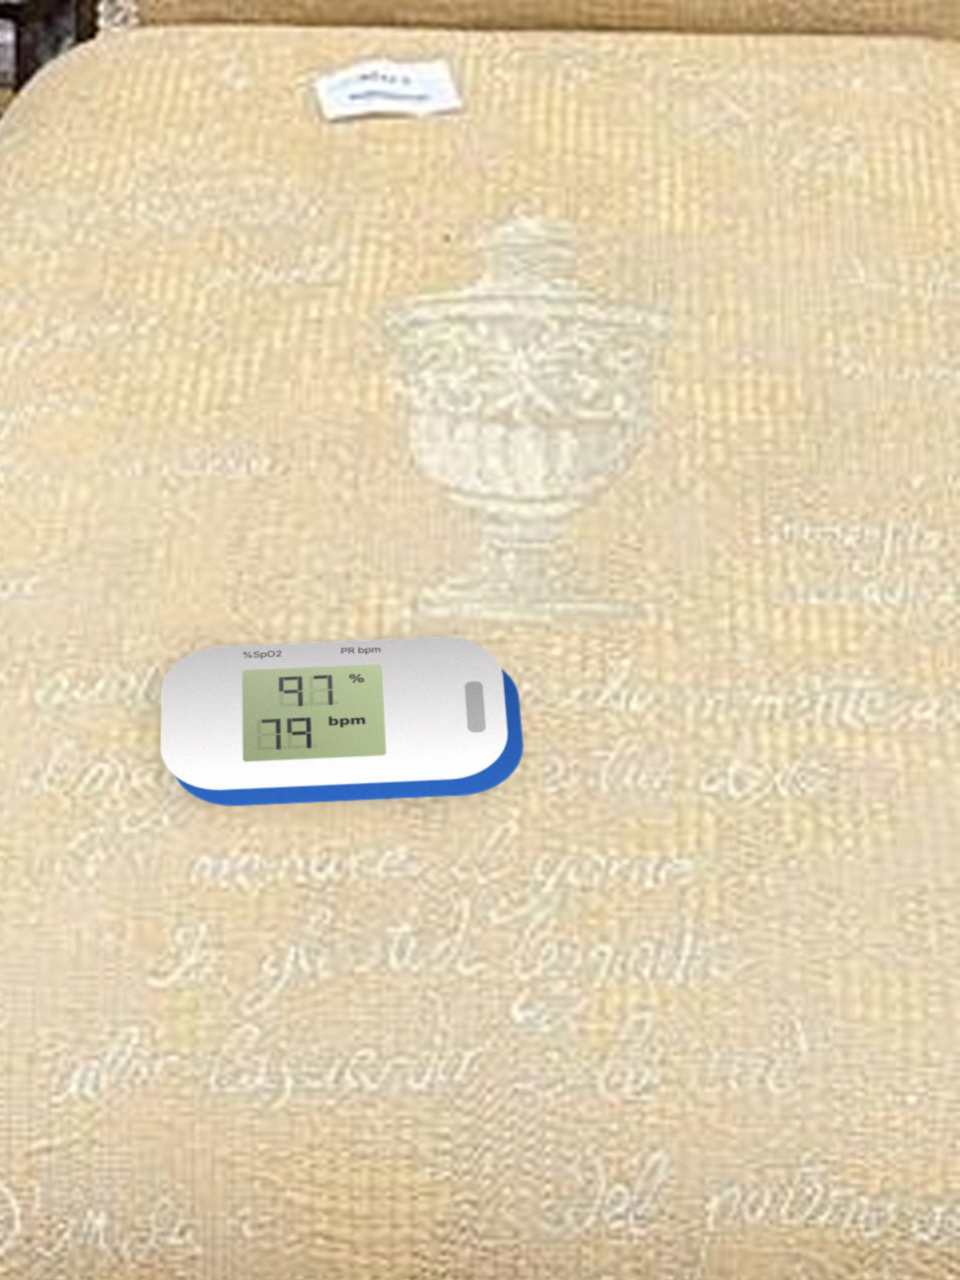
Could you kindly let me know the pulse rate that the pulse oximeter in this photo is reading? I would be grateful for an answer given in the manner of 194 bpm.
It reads 79 bpm
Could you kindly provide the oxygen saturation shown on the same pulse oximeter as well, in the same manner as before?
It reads 97 %
